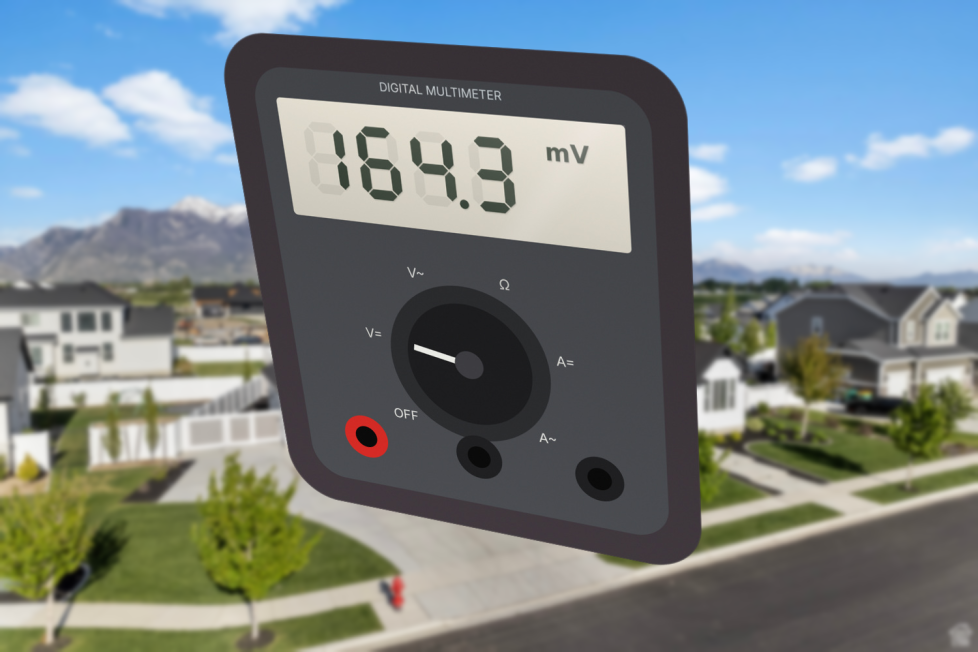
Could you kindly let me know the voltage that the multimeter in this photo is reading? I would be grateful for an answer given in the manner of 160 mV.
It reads 164.3 mV
